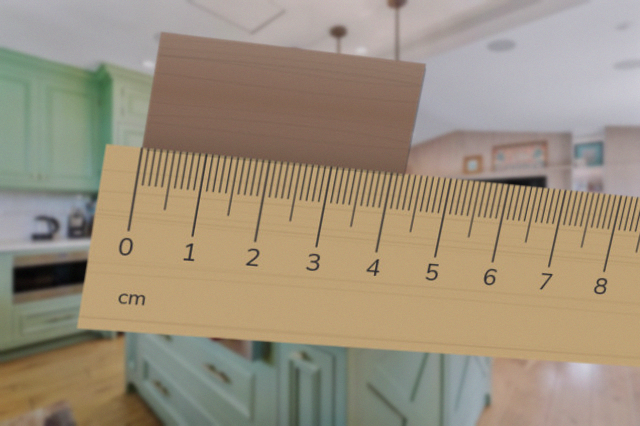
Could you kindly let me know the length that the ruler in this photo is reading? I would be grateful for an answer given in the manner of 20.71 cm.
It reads 4.2 cm
